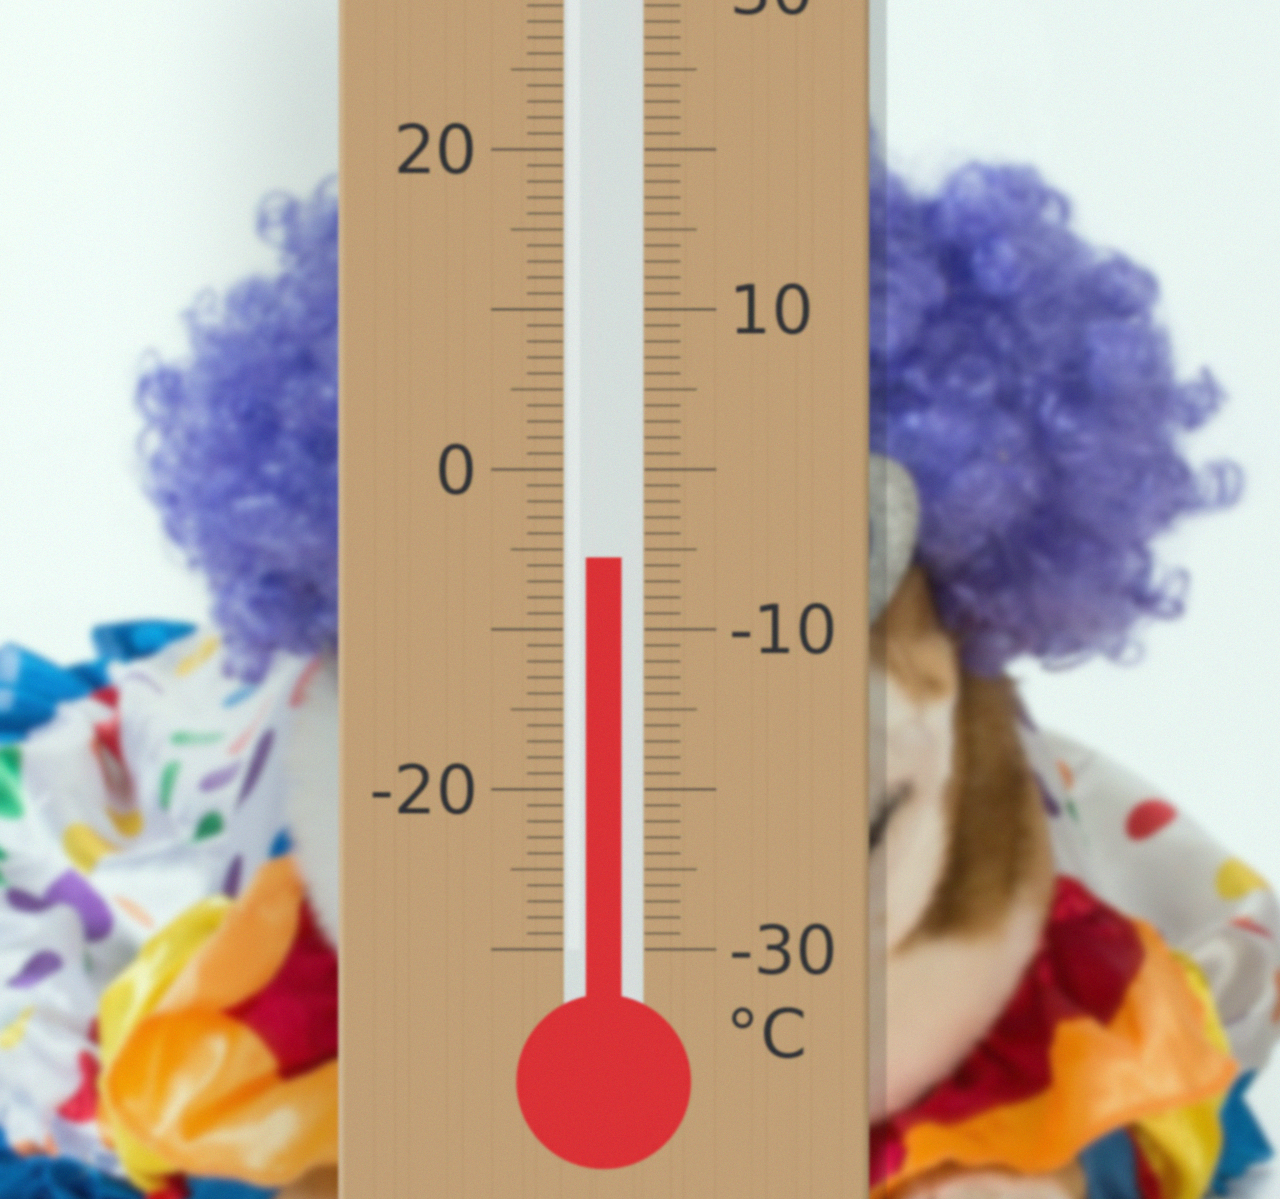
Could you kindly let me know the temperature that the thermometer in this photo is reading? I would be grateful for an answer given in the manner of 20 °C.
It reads -5.5 °C
